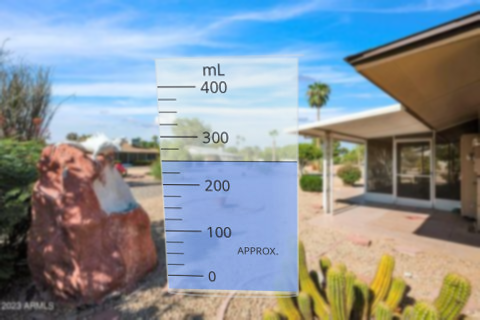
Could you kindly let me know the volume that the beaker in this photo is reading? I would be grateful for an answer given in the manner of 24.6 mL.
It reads 250 mL
